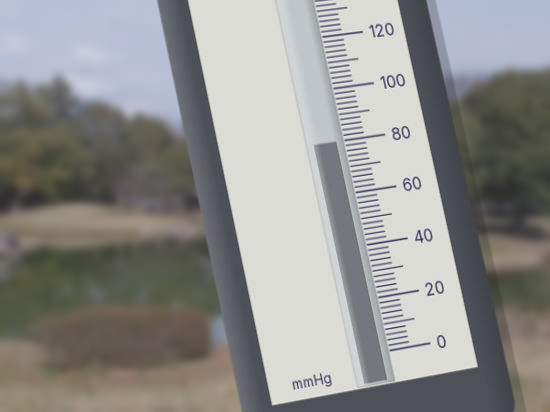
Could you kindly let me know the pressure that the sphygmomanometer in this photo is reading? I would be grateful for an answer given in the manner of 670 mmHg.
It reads 80 mmHg
